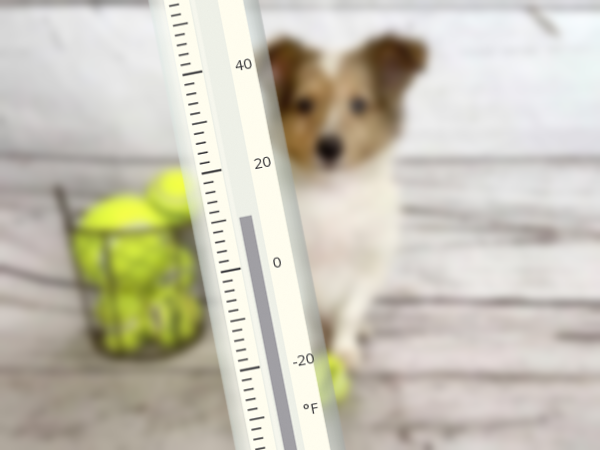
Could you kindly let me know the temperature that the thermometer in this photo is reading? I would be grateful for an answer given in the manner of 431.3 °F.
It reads 10 °F
